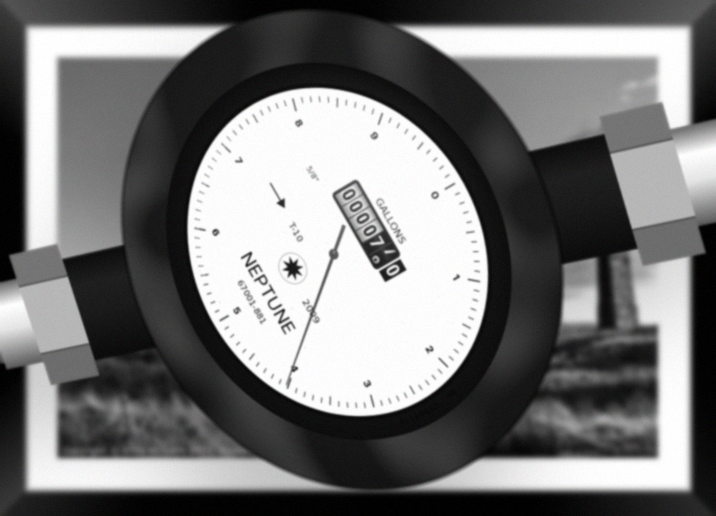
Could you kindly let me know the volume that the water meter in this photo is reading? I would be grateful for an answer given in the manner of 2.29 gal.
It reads 774.0 gal
